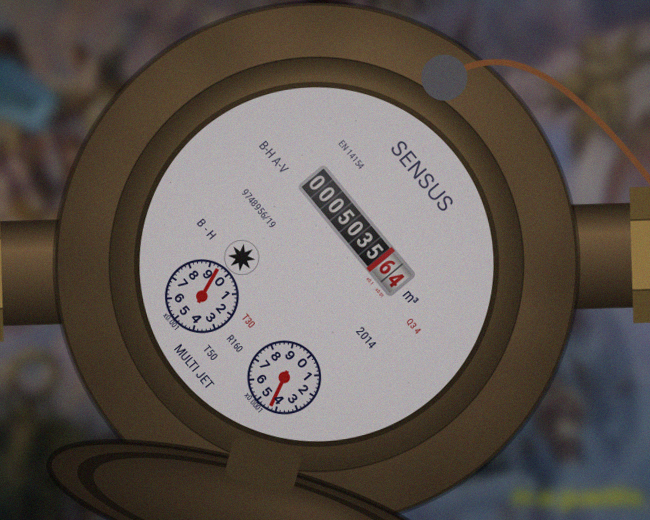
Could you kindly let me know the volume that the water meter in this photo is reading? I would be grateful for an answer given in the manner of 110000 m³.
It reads 5035.6394 m³
